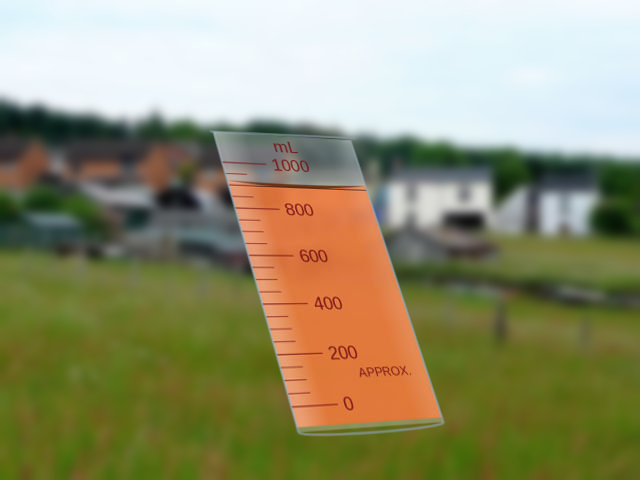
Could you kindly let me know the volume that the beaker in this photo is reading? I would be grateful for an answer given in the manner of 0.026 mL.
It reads 900 mL
